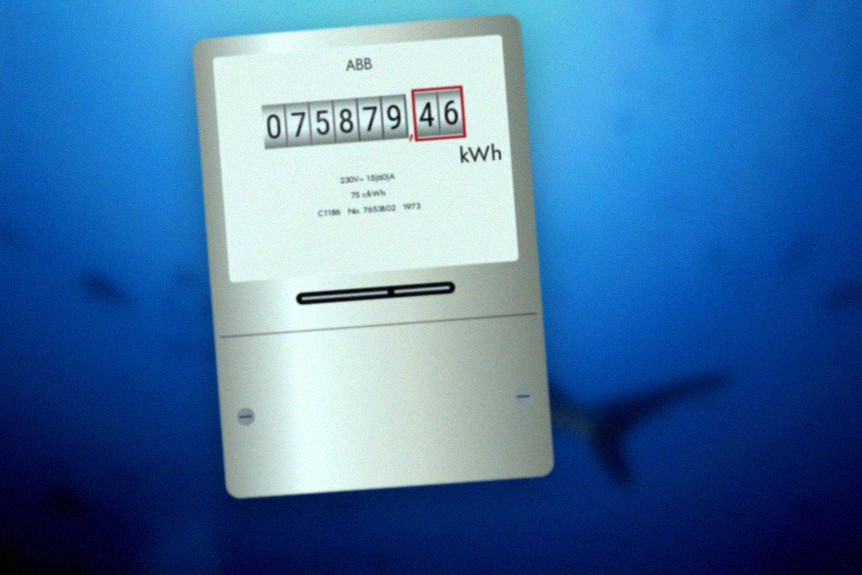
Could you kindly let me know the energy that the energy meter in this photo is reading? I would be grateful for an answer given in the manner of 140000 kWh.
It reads 75879.46 kWh
